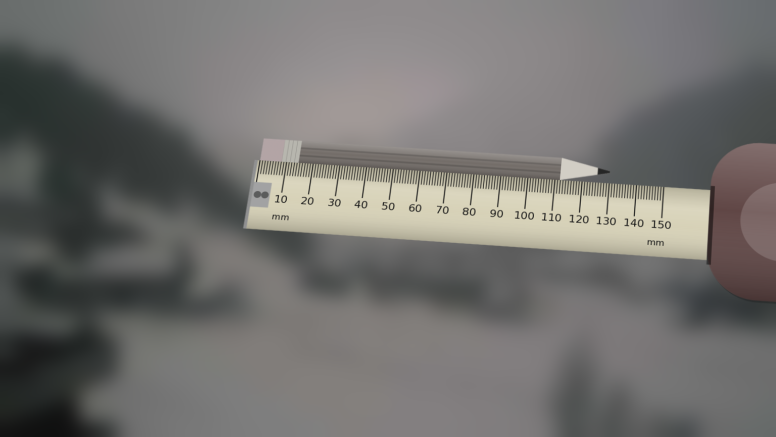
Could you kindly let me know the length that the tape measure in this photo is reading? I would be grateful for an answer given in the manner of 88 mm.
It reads 130 mm
